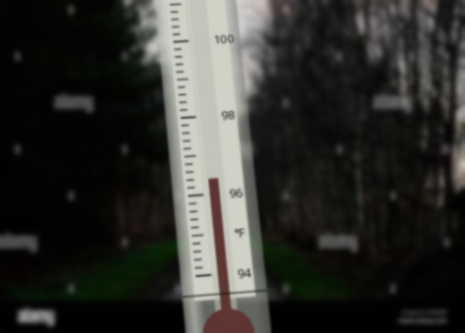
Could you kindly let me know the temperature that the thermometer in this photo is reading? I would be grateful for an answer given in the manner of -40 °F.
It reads 96.4 °F
